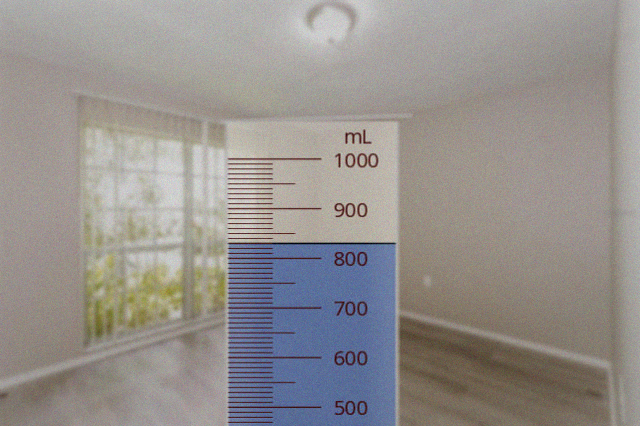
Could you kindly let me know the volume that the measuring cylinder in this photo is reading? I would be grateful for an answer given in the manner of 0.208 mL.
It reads 830 mL
